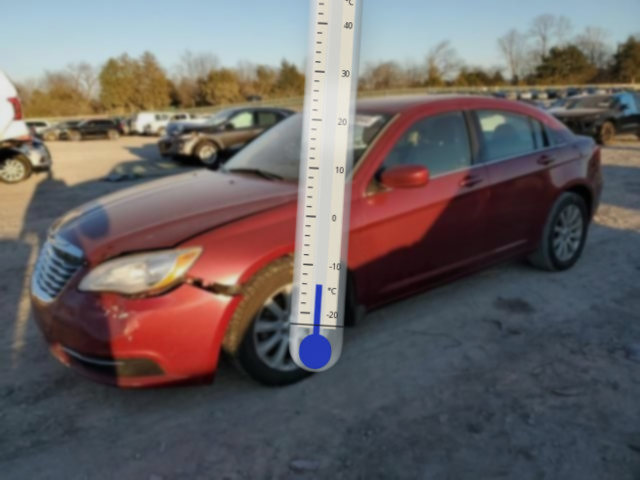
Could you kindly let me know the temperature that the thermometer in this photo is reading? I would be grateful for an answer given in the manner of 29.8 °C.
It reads -14 °C
